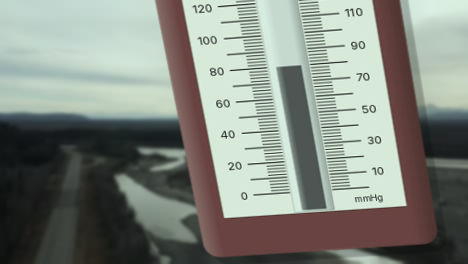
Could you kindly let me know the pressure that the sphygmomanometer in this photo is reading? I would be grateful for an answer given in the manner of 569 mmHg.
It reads 80 mmHg
